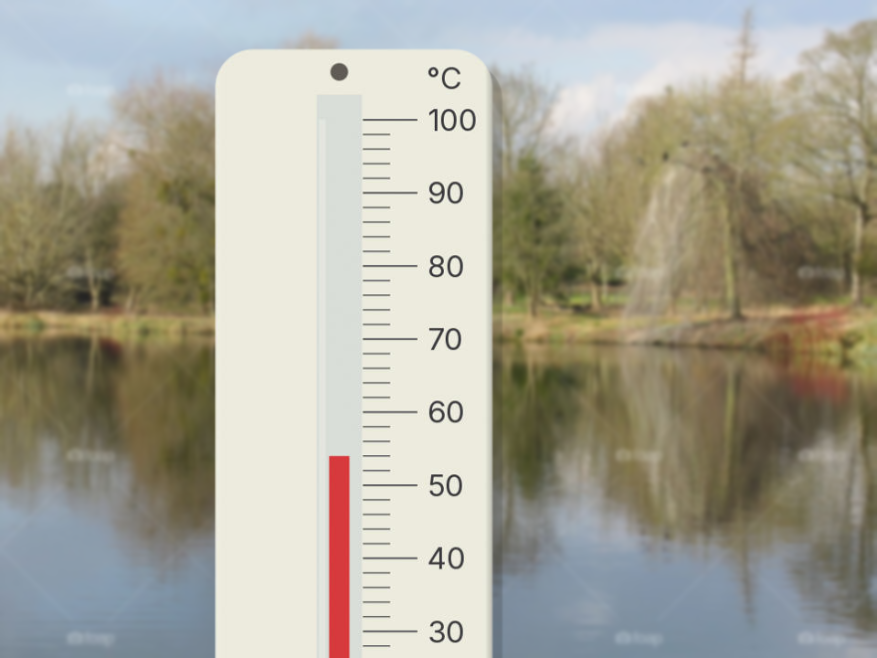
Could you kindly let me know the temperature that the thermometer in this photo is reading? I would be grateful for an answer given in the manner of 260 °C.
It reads 54 °C
